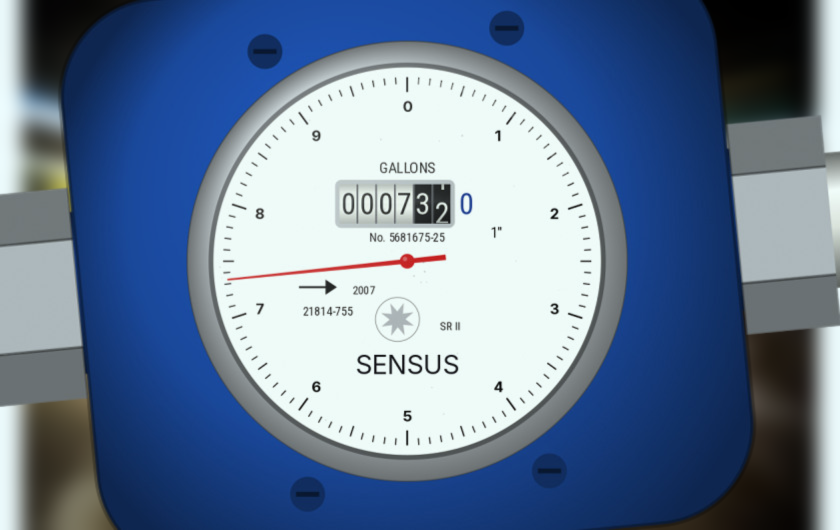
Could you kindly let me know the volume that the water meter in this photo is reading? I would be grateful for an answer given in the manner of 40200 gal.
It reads 7317.3 gal
